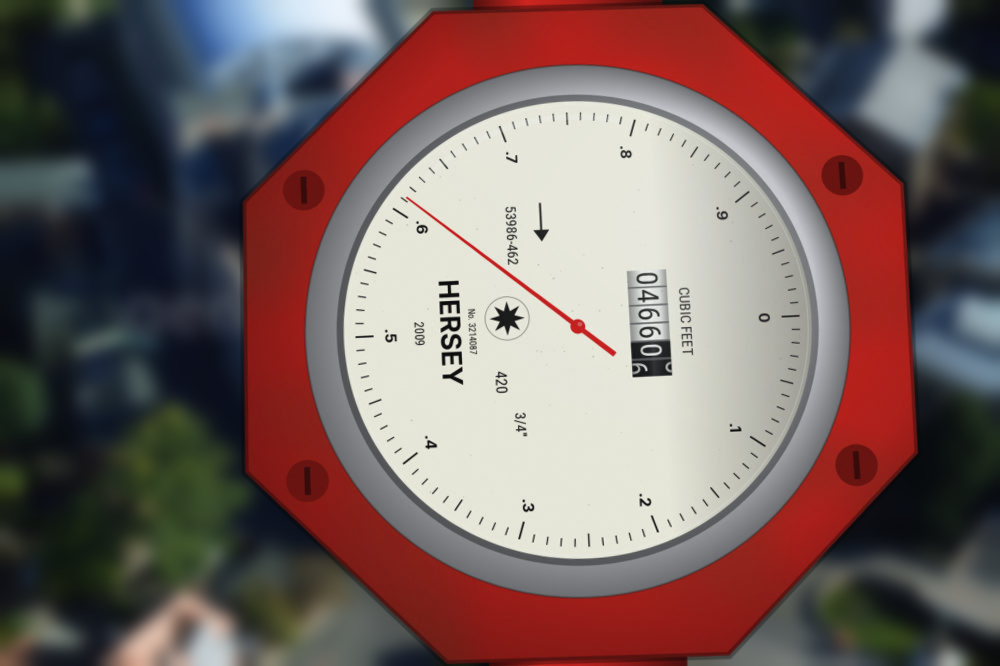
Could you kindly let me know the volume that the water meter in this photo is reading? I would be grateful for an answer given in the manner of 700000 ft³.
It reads 46605.61 ft³
